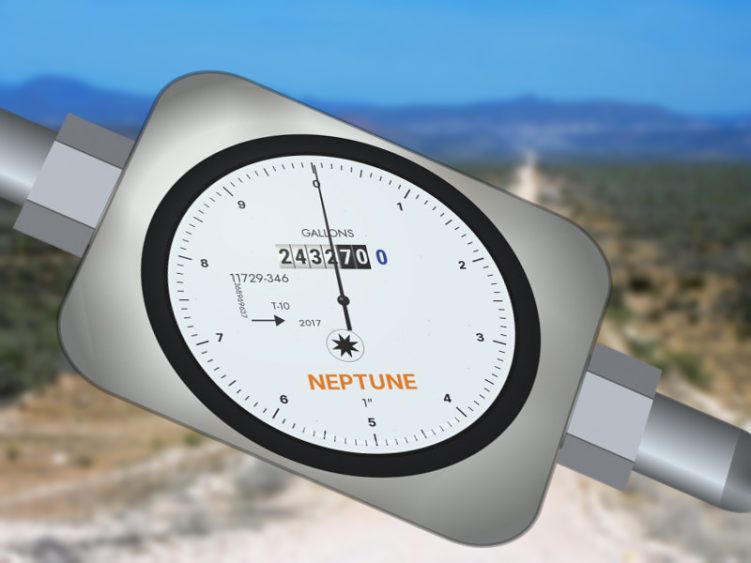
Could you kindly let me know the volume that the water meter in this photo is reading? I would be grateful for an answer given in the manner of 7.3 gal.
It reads 2432700.0 gal
